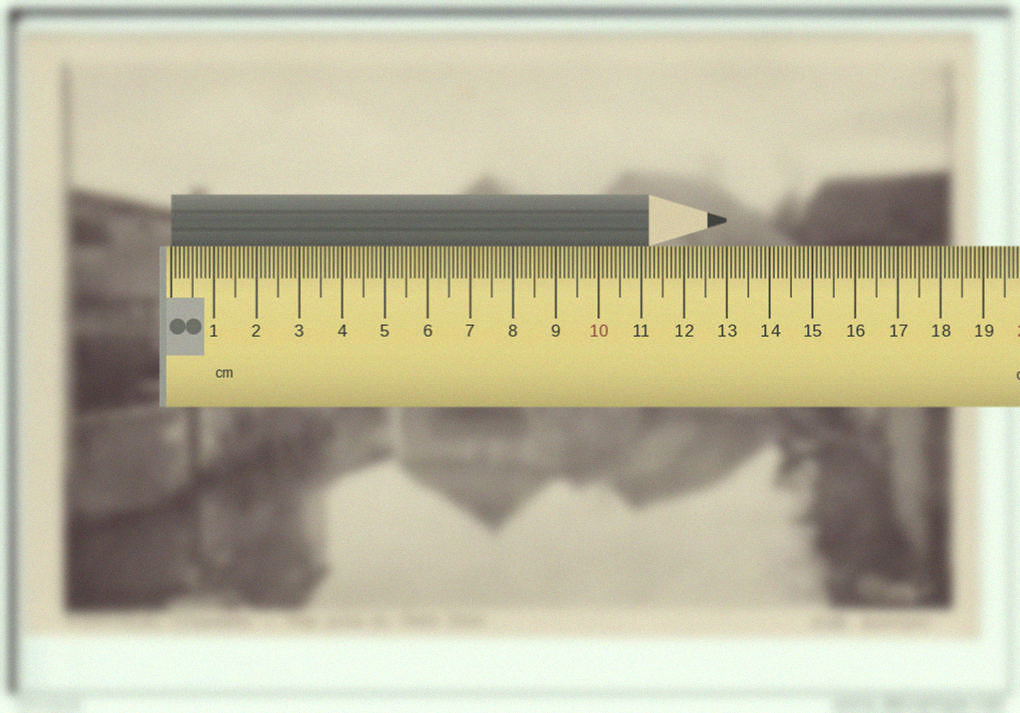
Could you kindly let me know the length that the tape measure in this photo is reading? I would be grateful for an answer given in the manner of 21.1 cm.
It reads 13 cm
